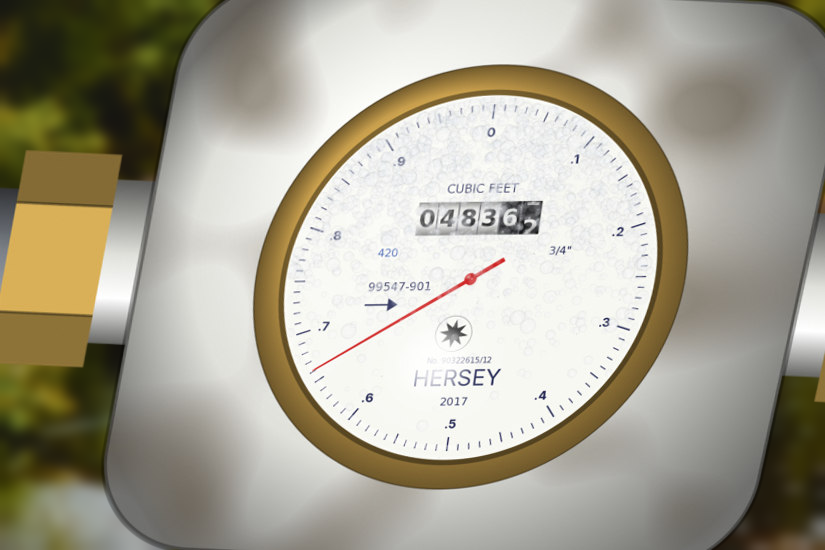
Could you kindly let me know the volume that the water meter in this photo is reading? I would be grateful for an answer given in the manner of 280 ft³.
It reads 48361.66 ft³
